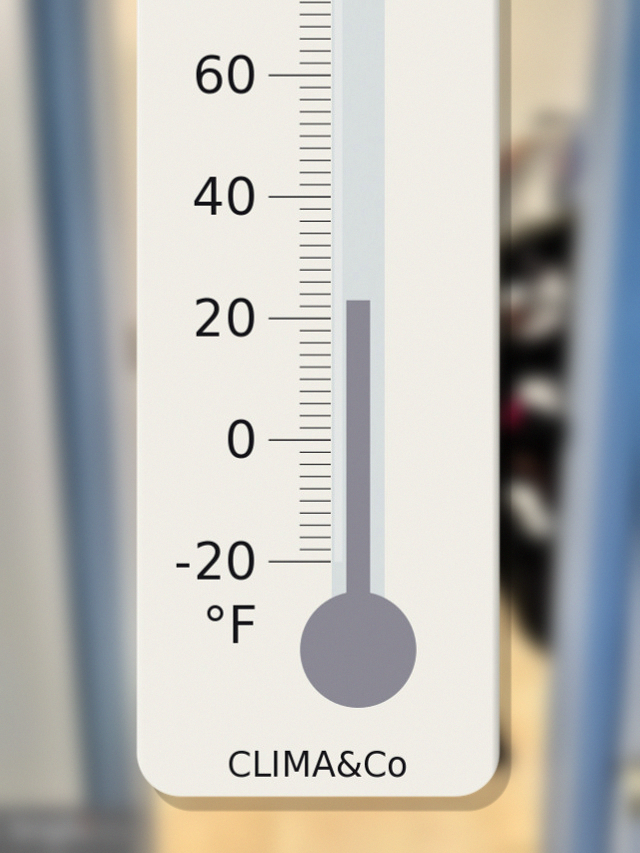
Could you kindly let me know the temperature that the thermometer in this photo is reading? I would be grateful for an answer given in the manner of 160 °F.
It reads 23 °F
